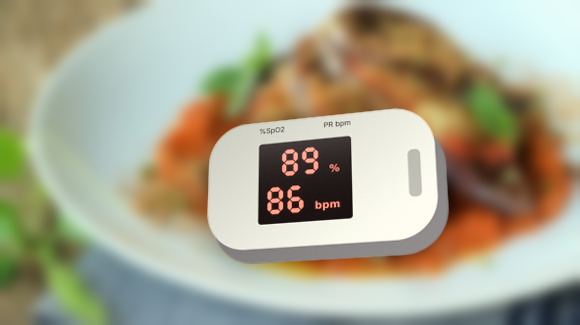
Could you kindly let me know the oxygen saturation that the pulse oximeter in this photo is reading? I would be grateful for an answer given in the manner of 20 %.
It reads 89 %
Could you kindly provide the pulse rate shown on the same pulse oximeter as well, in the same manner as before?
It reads 86 bpm
